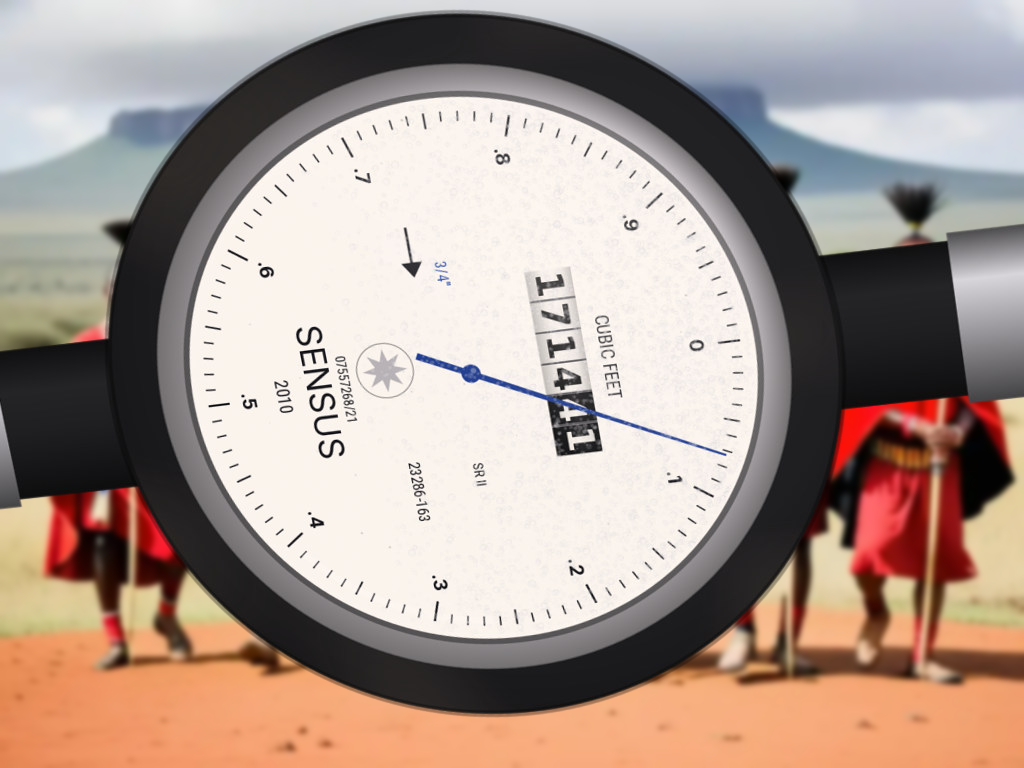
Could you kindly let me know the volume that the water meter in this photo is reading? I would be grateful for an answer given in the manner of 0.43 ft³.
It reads 171441.07 ft³
